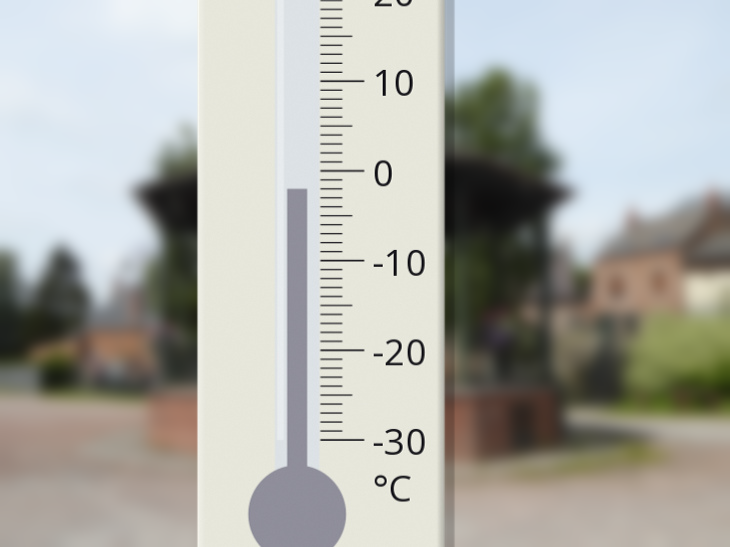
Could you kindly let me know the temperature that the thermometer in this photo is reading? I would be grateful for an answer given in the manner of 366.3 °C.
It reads -2 °C
